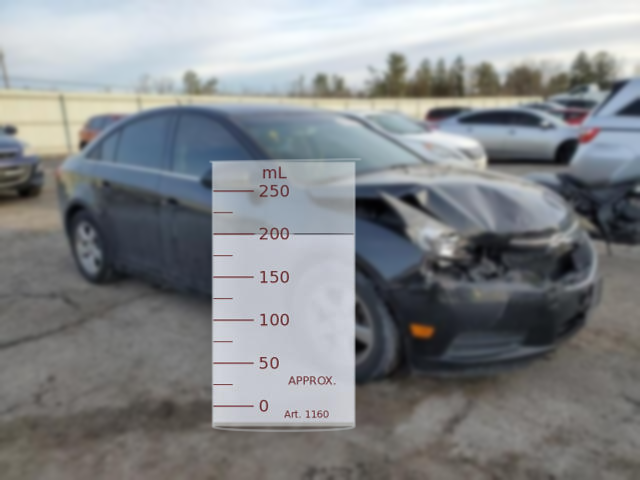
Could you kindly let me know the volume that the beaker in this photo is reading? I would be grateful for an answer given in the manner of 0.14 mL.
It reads 200 mL
